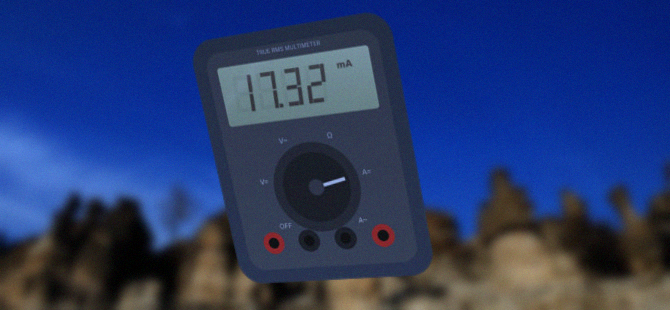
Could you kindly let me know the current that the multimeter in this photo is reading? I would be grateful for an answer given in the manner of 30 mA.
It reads 17.32 mA
